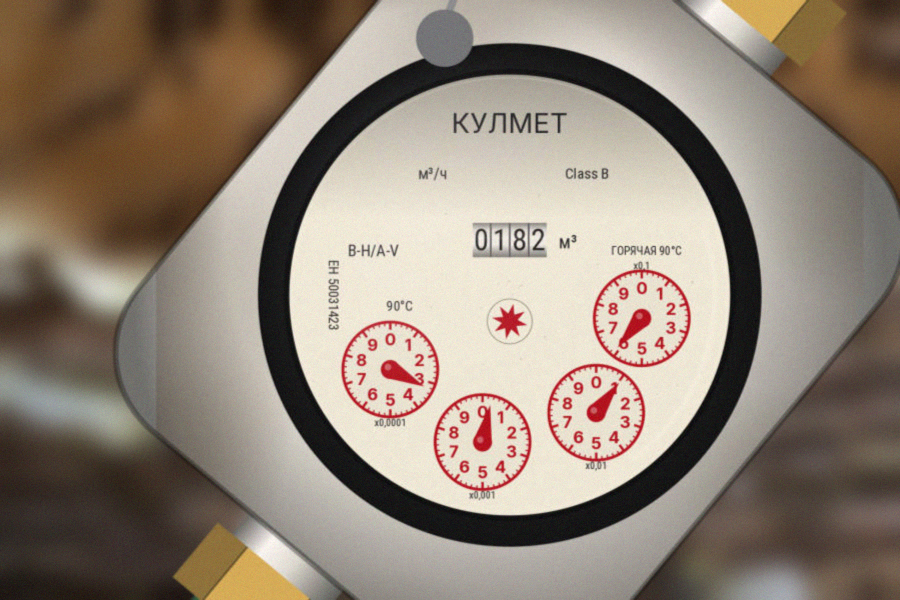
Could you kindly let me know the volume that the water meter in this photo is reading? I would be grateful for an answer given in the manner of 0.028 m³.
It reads 182.6103 m³
